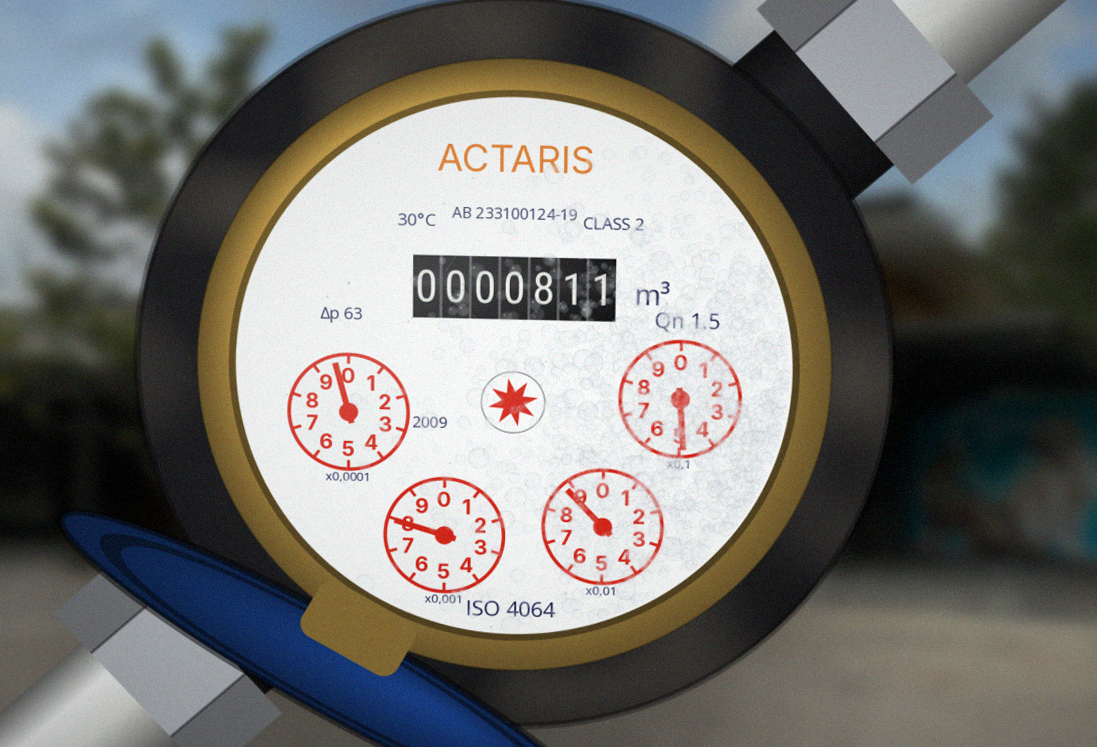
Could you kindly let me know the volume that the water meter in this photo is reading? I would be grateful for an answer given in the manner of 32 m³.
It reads 811.4879 m³
